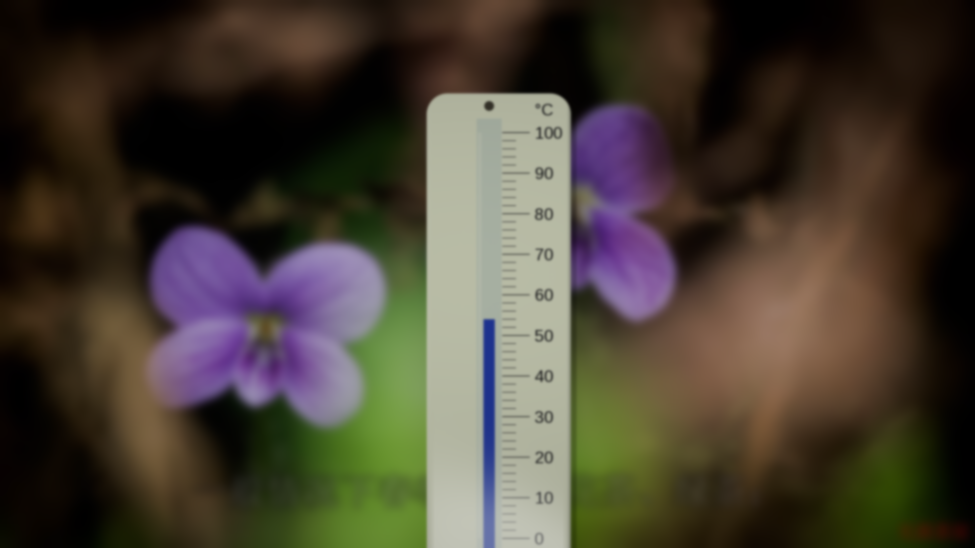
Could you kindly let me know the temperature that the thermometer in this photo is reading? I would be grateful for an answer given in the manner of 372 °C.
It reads 54 °C
